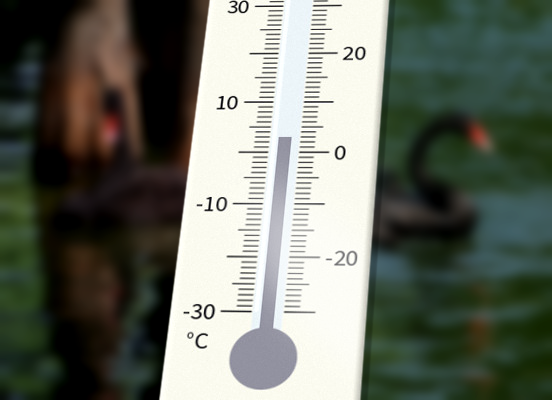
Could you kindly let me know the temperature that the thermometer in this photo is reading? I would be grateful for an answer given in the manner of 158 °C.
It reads 3 °C
